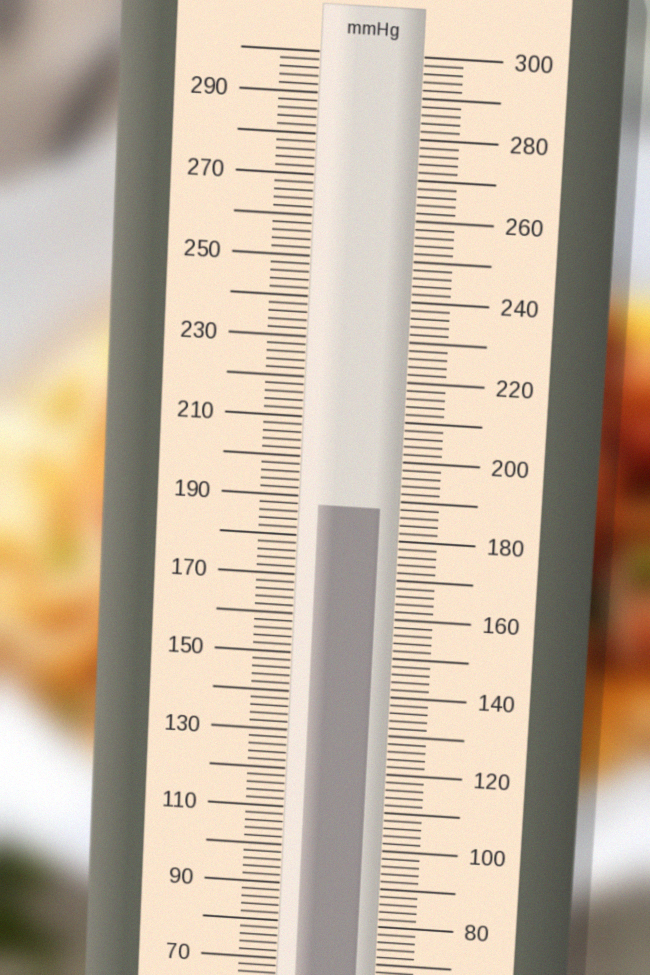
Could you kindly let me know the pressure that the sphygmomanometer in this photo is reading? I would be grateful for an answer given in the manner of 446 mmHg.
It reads 188 mmHg
